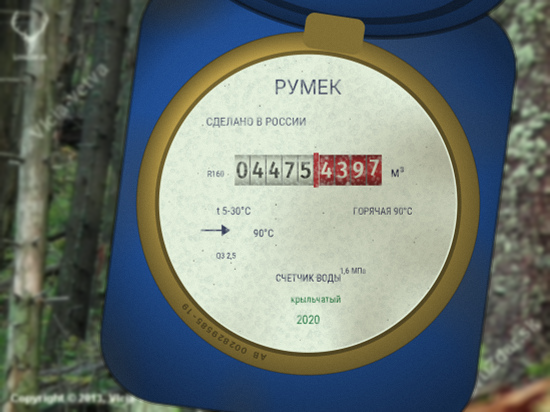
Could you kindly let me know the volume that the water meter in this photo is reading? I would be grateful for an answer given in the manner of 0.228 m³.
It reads 4475.4397 m³
